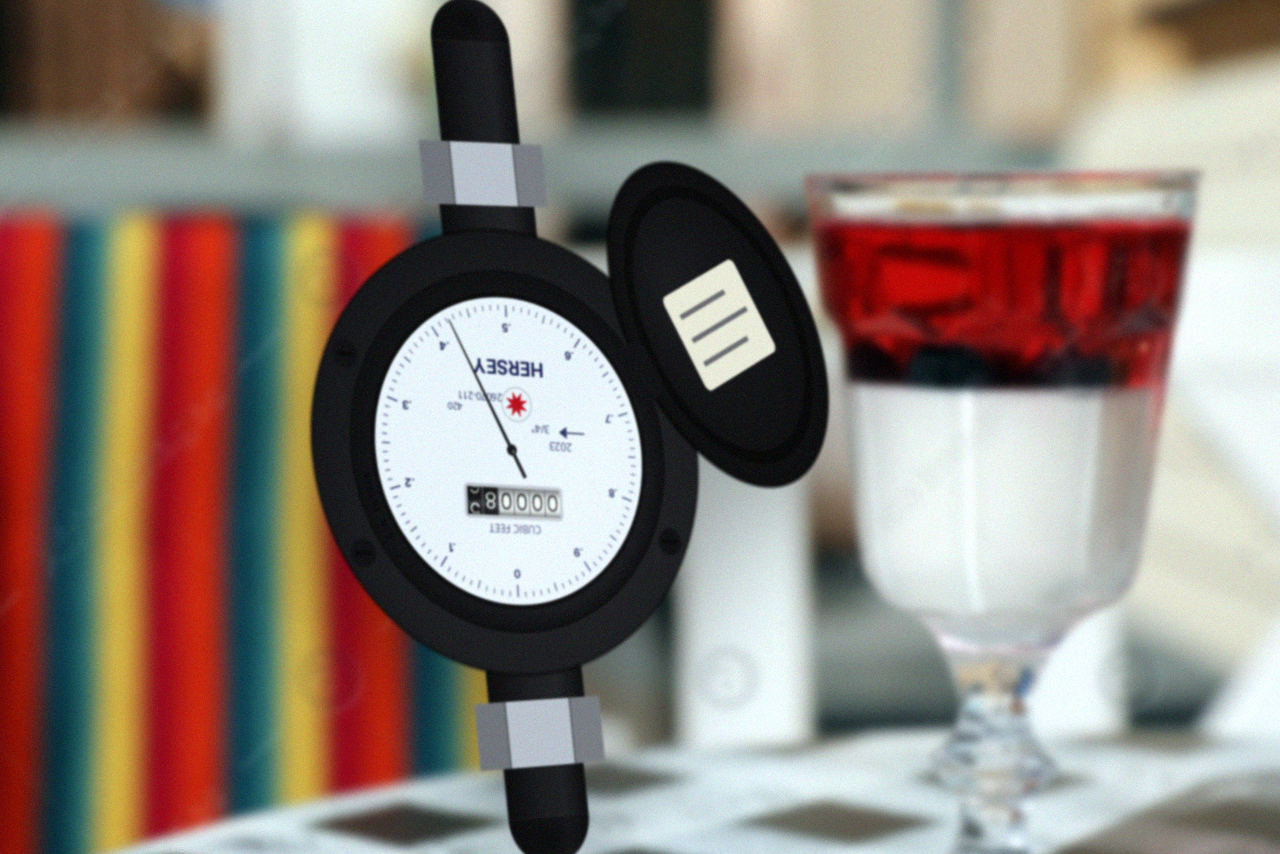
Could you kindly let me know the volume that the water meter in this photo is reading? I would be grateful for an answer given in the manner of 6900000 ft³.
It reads 85.42 ft³
